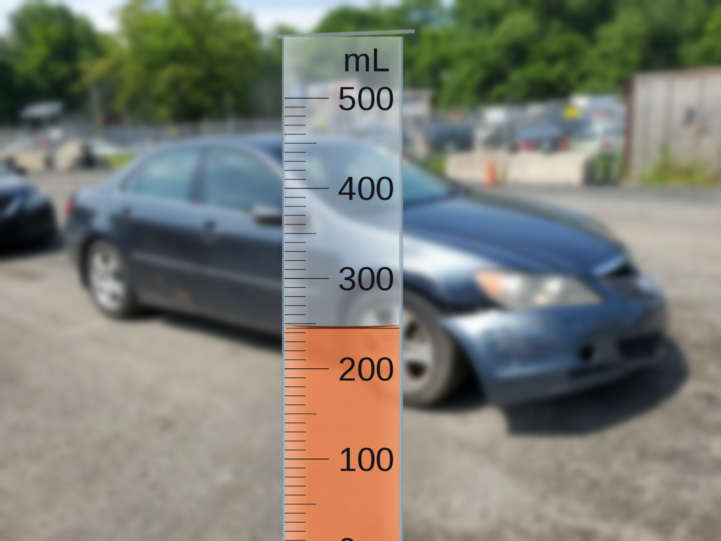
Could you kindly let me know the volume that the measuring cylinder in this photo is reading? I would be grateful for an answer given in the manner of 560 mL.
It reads 245 mL
